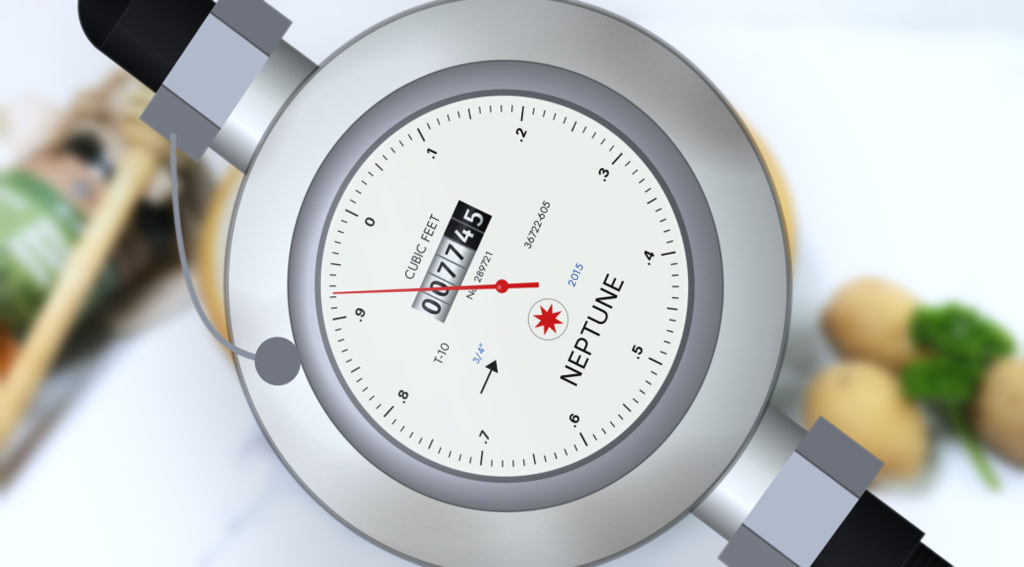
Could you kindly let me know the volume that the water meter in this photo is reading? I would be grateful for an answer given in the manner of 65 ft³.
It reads 7744.92 ft³
